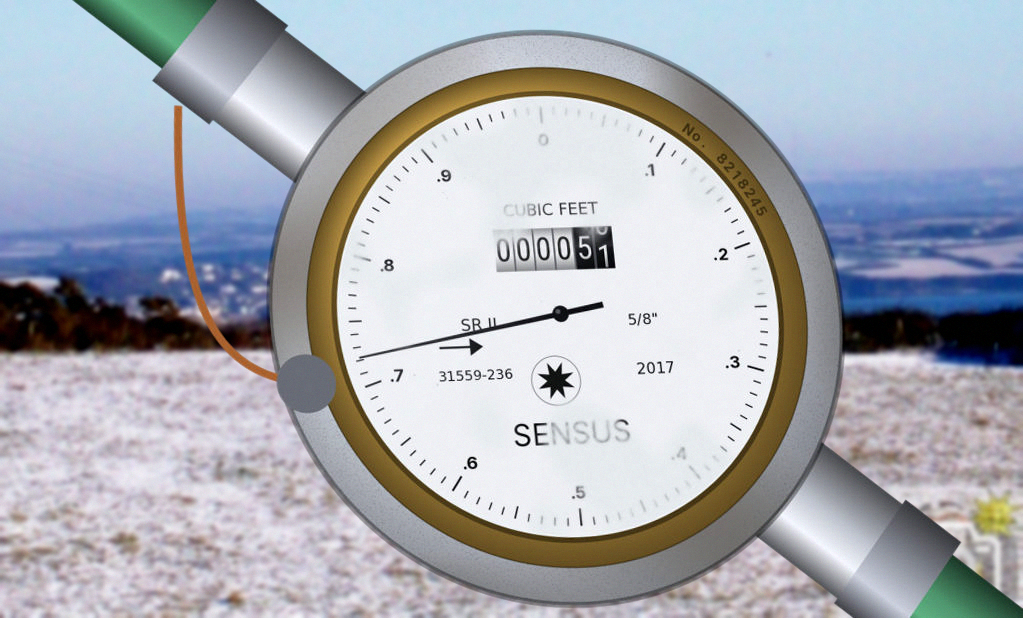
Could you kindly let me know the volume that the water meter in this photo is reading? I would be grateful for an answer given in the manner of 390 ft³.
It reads 50.72 ft³
